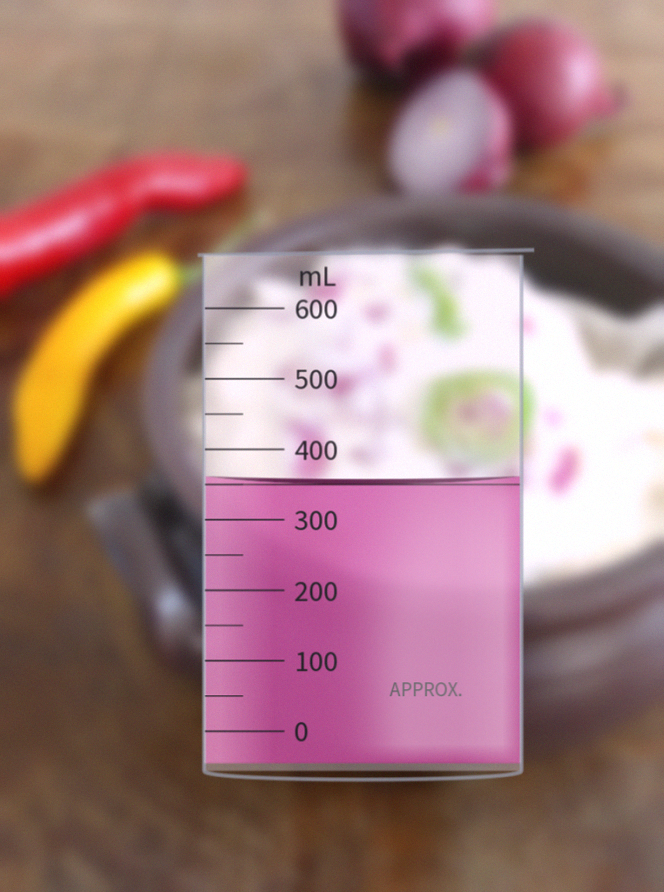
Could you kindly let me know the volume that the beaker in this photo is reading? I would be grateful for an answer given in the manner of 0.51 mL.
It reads 350 mL
